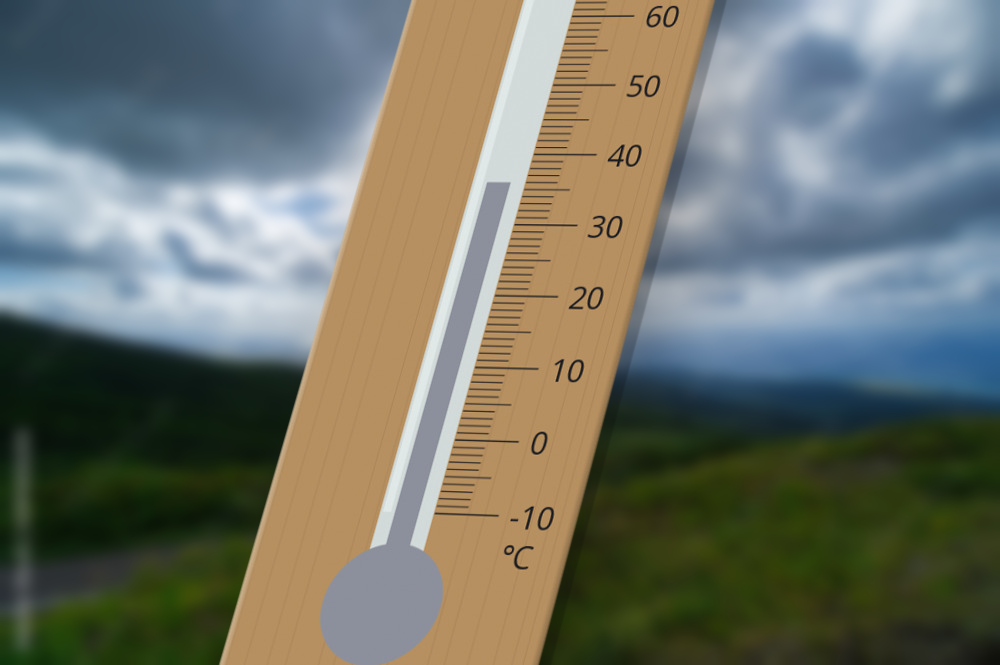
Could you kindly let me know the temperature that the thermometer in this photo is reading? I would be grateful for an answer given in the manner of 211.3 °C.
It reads 36 °C
